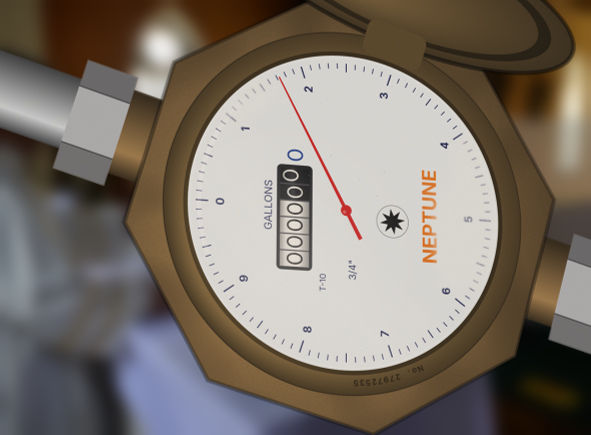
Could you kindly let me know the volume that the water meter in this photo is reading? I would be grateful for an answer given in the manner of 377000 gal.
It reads 1.7 gal
